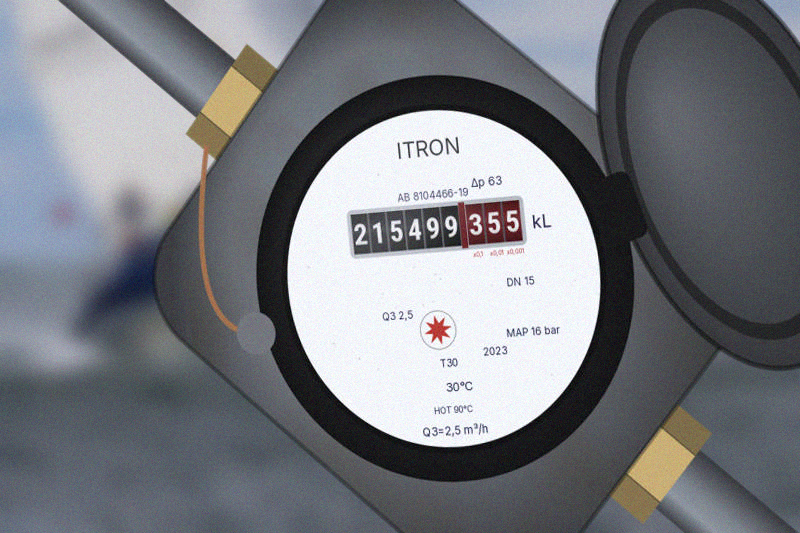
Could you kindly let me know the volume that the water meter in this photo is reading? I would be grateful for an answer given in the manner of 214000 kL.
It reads 215499.355 kL
